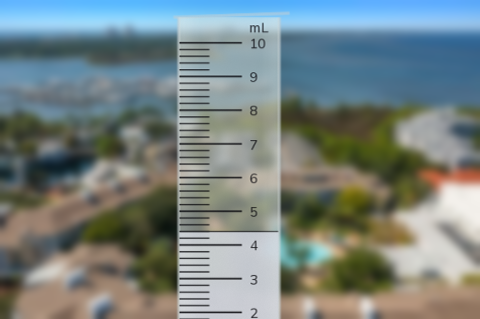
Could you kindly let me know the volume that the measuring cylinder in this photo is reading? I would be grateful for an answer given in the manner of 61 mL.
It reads 4.4 mL
